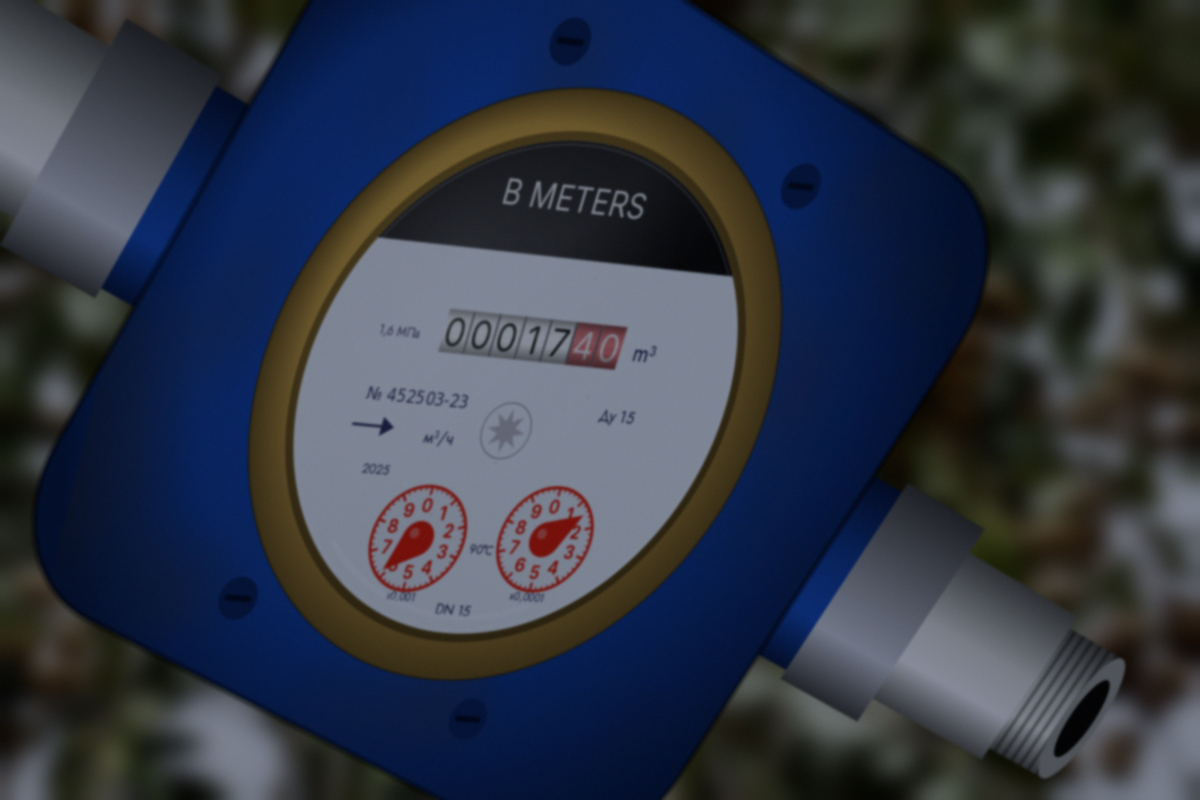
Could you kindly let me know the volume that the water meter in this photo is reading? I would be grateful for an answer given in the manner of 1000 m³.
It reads 17.4061 m³
